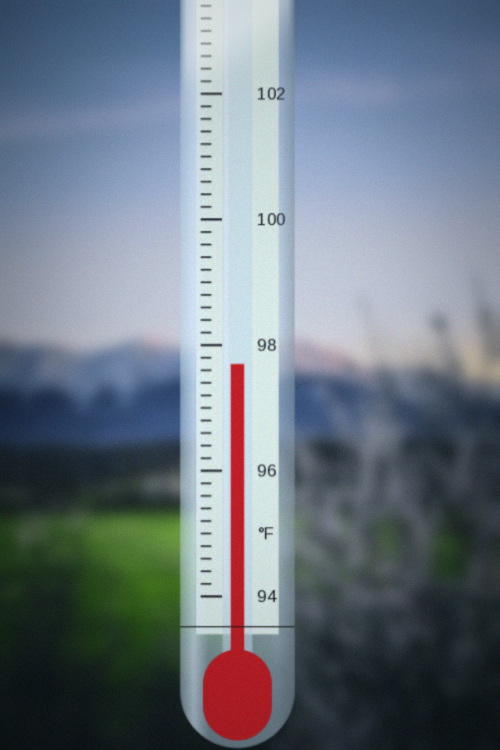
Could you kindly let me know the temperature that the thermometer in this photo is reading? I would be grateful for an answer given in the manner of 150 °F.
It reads 97.7 °F
